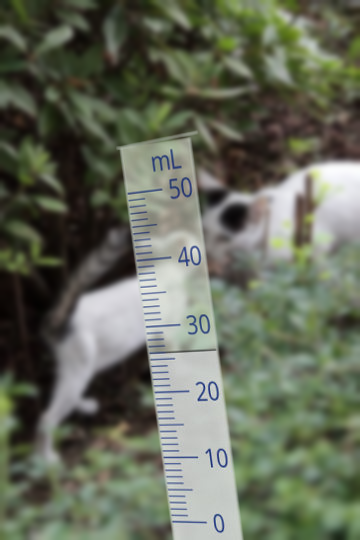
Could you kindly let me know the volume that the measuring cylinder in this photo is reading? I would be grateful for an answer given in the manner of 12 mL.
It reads 26 mL
